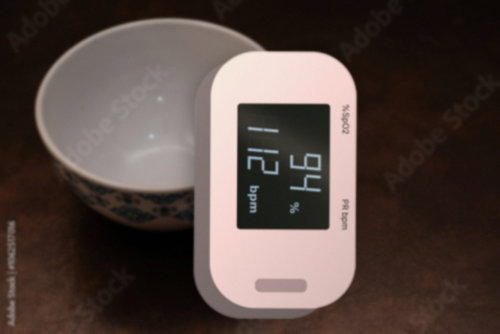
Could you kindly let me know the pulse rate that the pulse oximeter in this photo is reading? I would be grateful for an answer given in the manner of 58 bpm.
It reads 112 bpm
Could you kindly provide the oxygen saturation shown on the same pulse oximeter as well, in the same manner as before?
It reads 94 %
